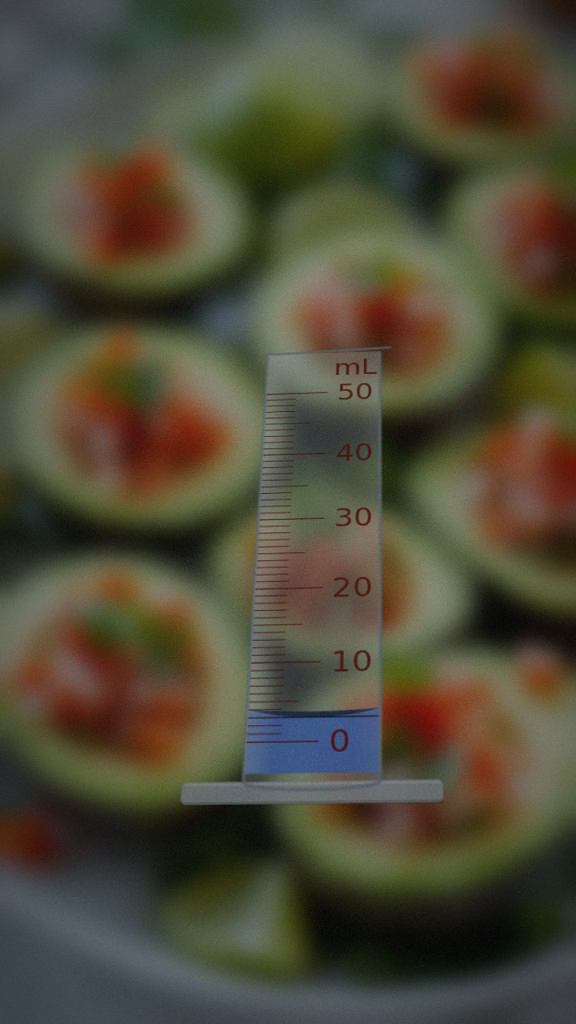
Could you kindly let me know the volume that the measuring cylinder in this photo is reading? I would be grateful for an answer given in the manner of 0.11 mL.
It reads 3 mL
